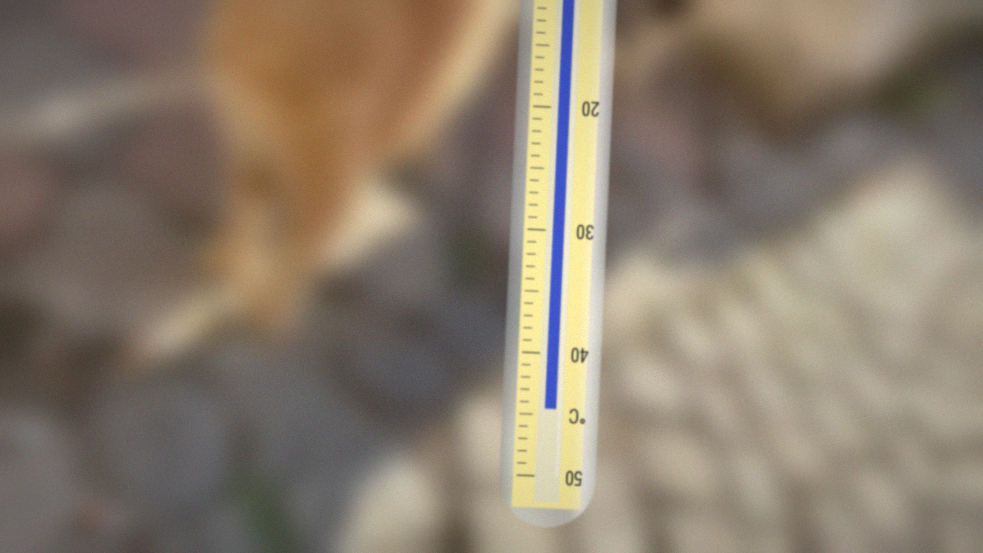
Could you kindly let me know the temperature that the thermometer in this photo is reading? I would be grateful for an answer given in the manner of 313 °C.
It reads 44.5 °C
